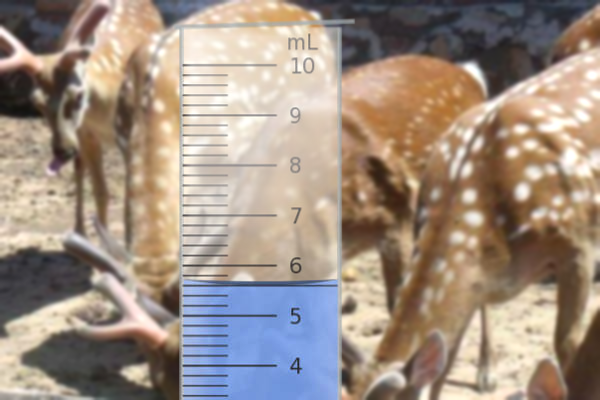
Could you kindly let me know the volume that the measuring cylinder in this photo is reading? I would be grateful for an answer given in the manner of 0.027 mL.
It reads 5.6 mL
